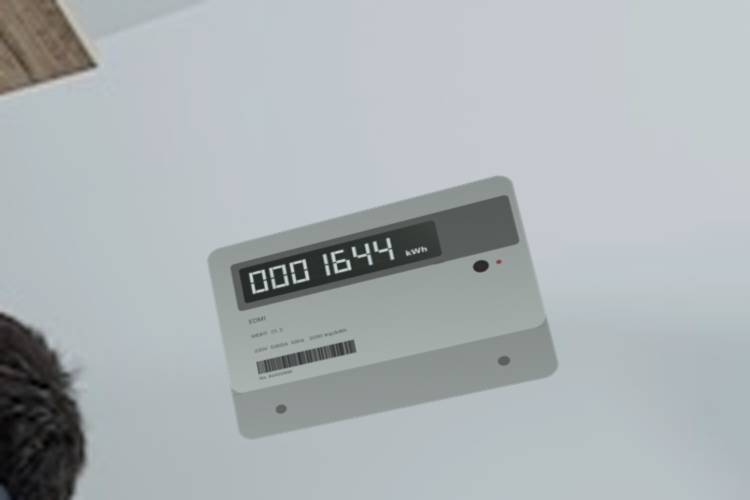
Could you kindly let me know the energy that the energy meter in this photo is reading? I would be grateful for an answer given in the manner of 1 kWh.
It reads 1644 kWh
